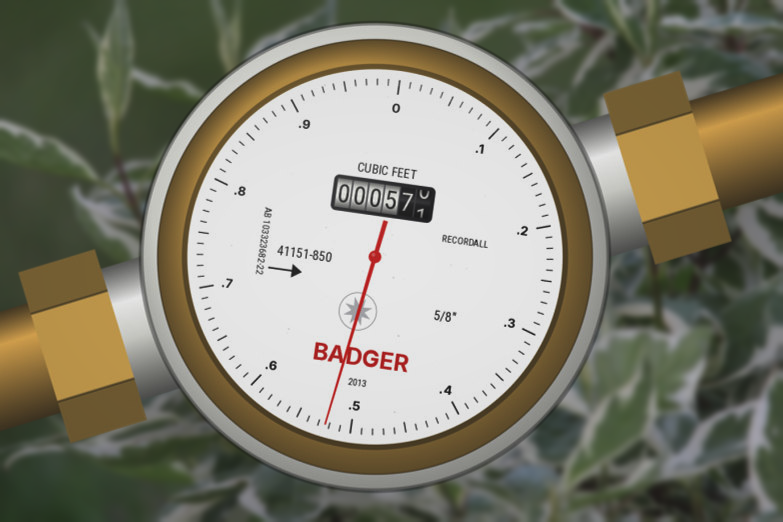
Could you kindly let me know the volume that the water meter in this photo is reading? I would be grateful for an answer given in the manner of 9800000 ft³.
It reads 570.52 ft³
